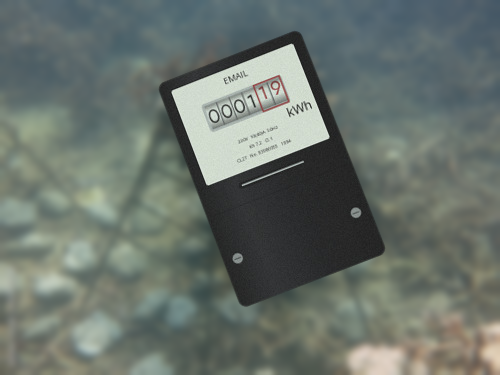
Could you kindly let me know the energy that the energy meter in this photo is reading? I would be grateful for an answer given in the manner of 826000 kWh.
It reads 1.19 kWh
